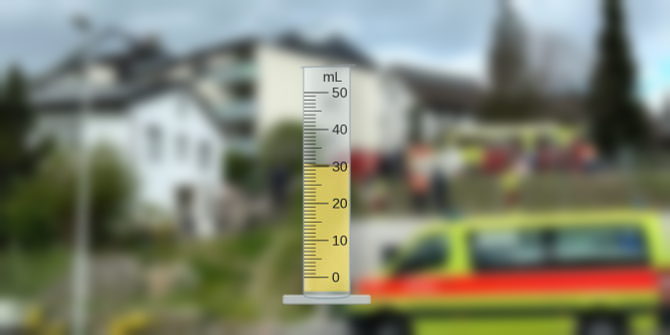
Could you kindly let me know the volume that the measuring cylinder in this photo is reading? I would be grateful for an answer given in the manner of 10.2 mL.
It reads 30 mL
